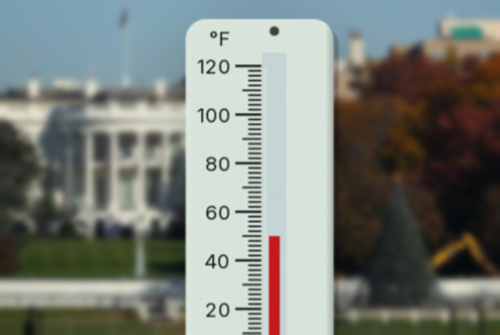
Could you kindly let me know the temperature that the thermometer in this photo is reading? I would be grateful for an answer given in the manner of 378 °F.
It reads 50 °F
